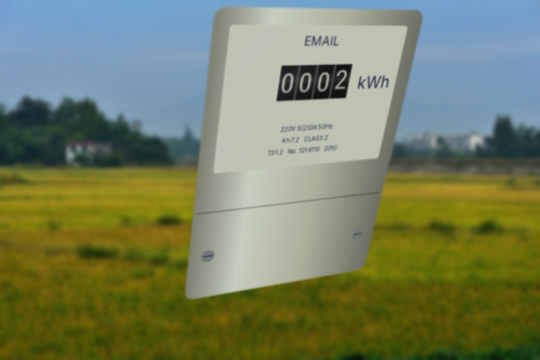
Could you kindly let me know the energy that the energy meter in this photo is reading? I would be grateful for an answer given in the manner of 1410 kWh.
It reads 2 kWh
